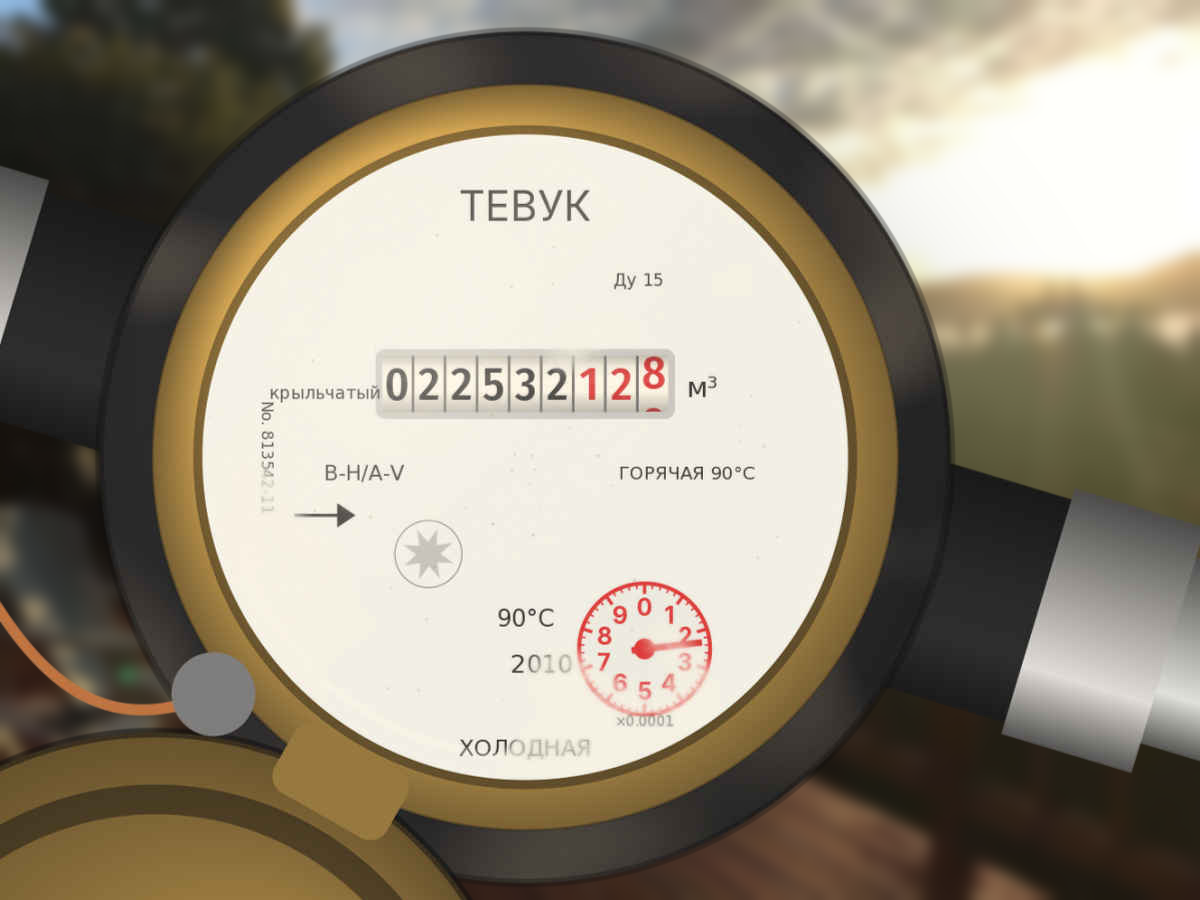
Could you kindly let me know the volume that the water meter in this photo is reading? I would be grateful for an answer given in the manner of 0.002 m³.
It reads 22532.1282 m³
